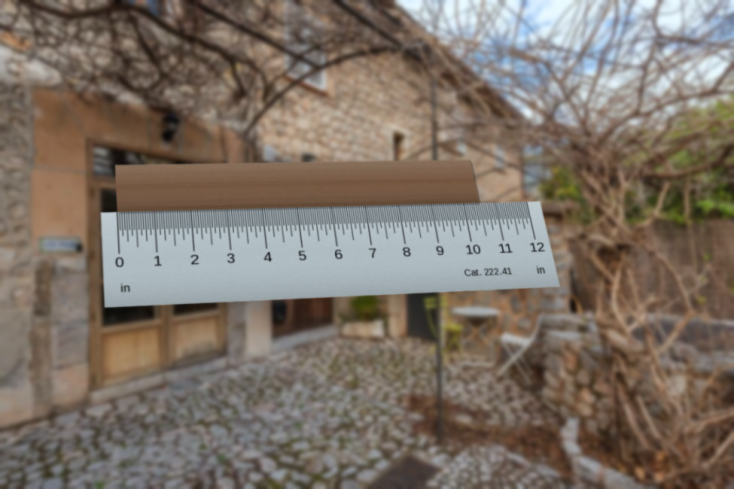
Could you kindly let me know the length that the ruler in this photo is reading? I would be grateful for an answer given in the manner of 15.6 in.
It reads 10.5 in
